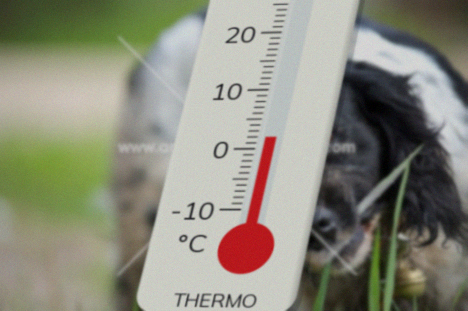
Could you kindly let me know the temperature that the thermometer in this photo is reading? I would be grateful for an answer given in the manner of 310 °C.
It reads 2 °C
